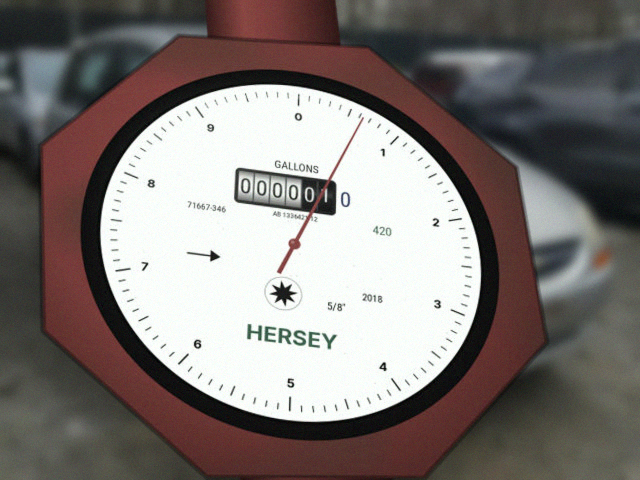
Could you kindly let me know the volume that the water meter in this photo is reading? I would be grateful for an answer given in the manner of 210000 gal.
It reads 10.6 gal
